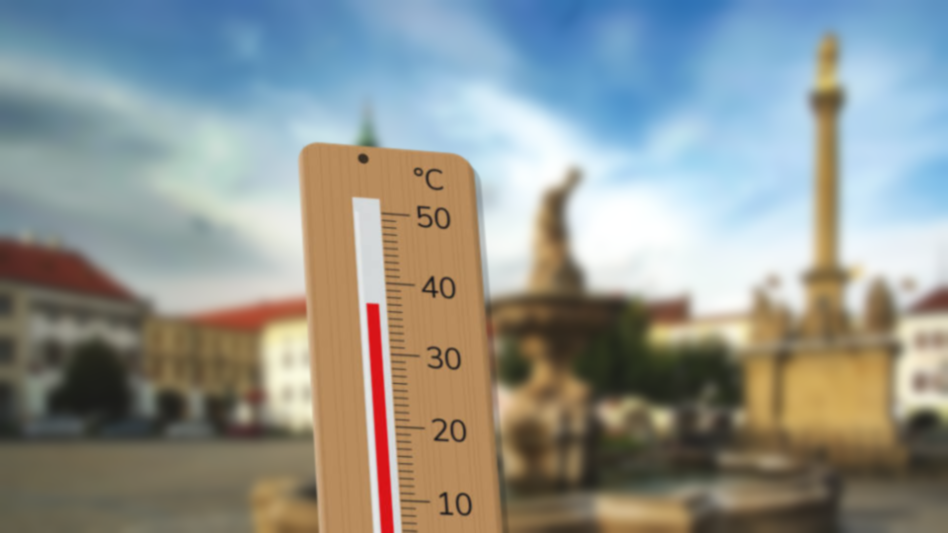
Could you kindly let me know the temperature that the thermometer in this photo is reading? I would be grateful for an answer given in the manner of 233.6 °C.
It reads 37 °C
